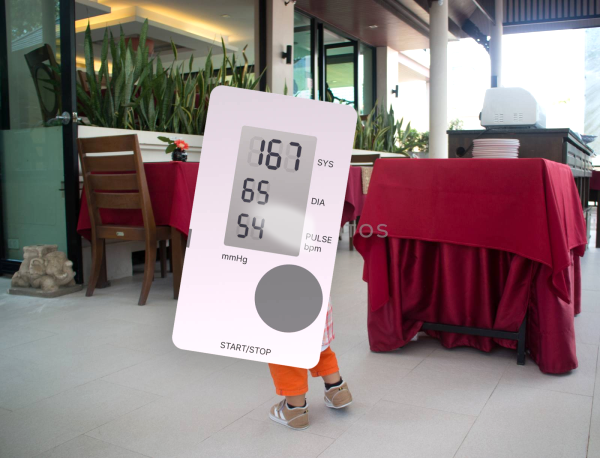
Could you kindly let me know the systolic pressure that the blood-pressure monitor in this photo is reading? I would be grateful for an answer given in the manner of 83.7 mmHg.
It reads 167 mmHg
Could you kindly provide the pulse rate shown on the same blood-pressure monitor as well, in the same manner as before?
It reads 54 bpm
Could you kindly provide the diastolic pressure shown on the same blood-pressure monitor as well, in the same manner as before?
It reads 65 mmHg
